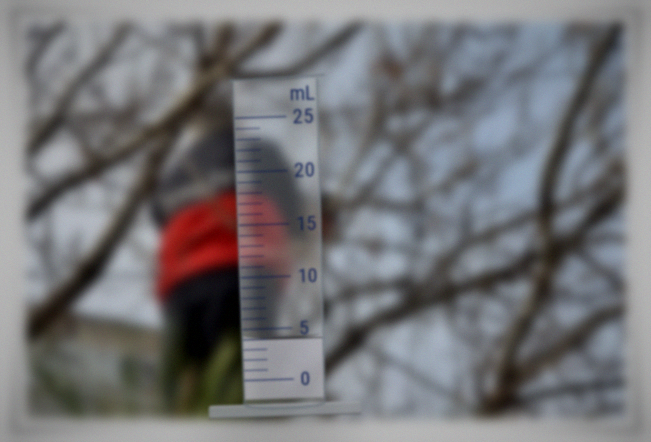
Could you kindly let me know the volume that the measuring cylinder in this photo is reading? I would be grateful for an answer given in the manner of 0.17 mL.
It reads 4 mL
